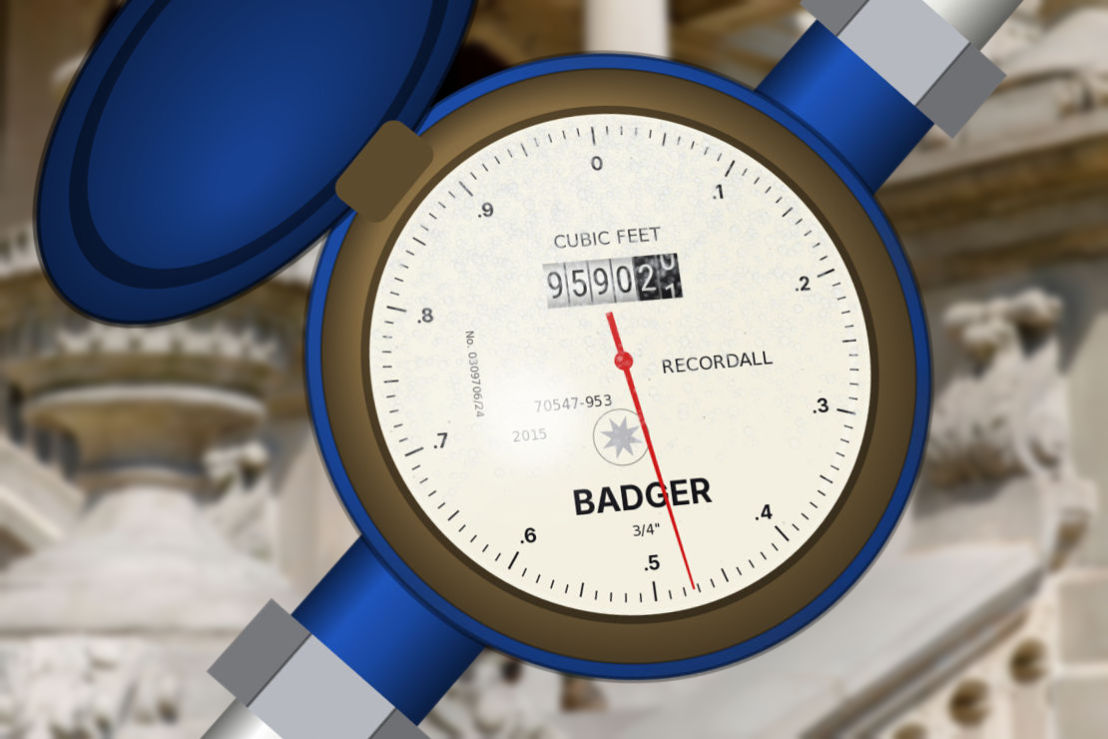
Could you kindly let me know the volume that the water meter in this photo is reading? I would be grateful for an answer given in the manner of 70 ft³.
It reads 959020.47 ft³
